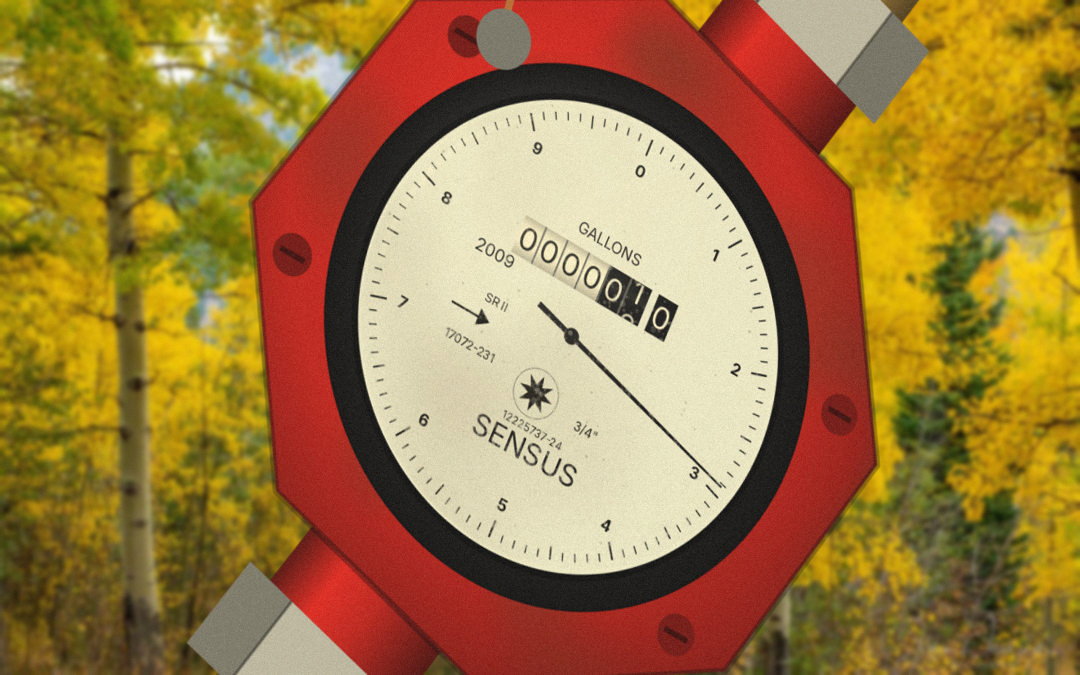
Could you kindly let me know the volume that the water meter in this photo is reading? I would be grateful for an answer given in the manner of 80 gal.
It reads 12.9 gal
